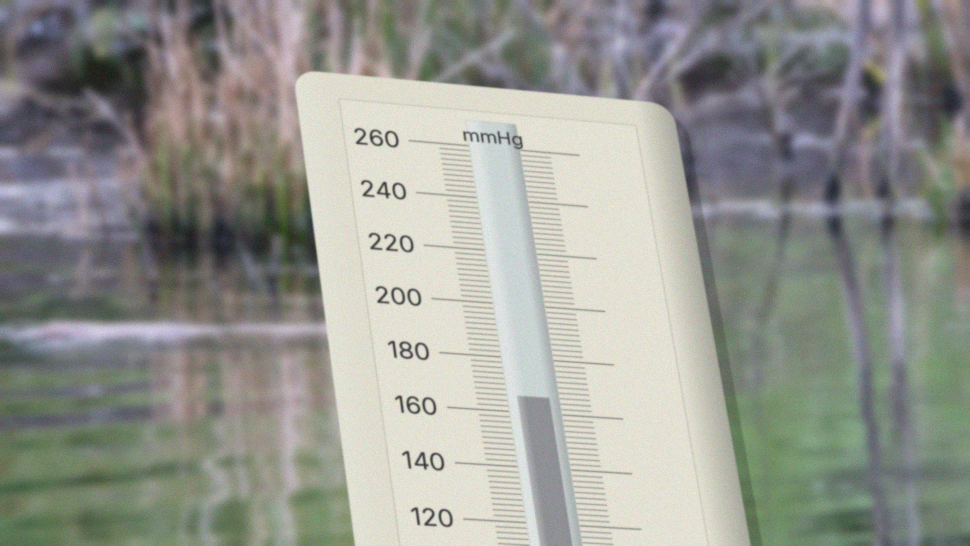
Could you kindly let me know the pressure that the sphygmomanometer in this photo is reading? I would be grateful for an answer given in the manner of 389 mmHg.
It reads 166 mmHg
